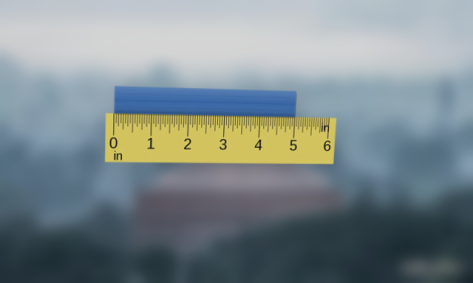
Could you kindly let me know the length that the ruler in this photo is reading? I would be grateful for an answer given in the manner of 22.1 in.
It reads 5 in
